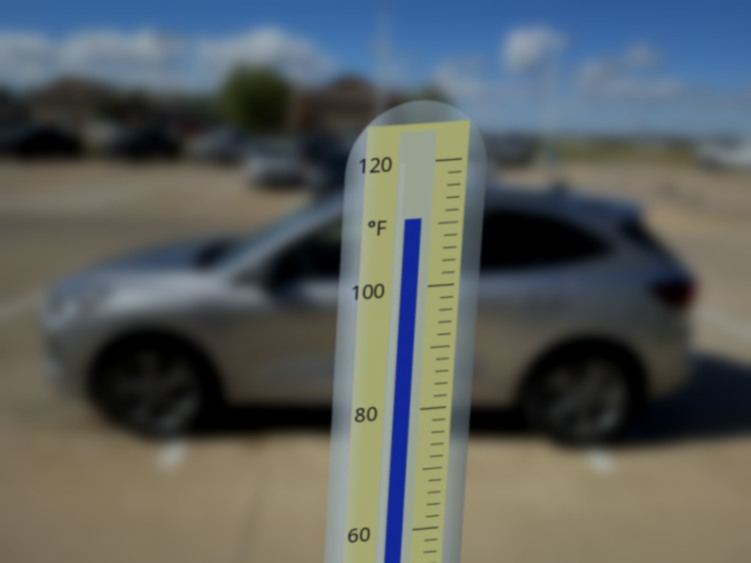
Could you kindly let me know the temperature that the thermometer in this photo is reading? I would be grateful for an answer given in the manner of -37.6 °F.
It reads 111 °F
